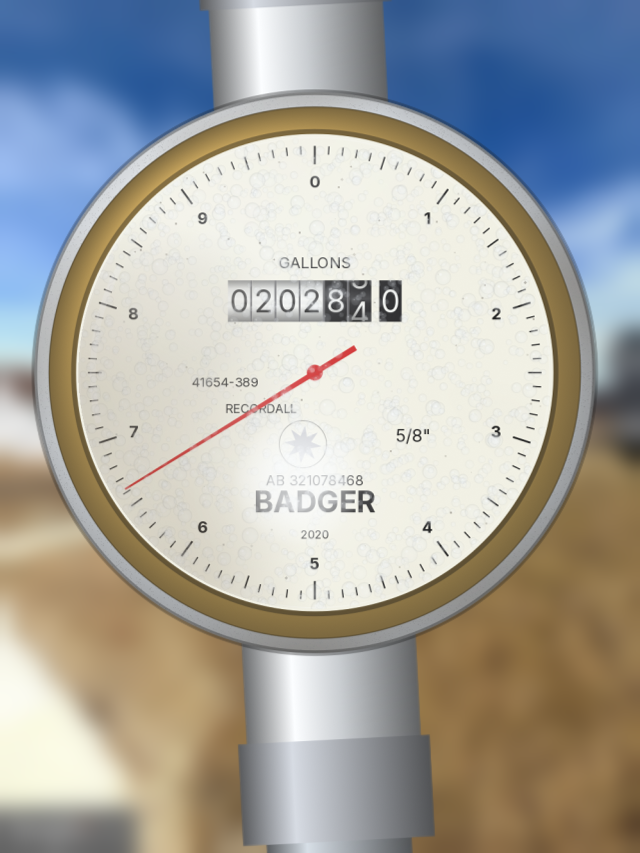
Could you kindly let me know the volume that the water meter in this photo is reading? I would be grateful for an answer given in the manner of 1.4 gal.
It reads 202836.6 gal
